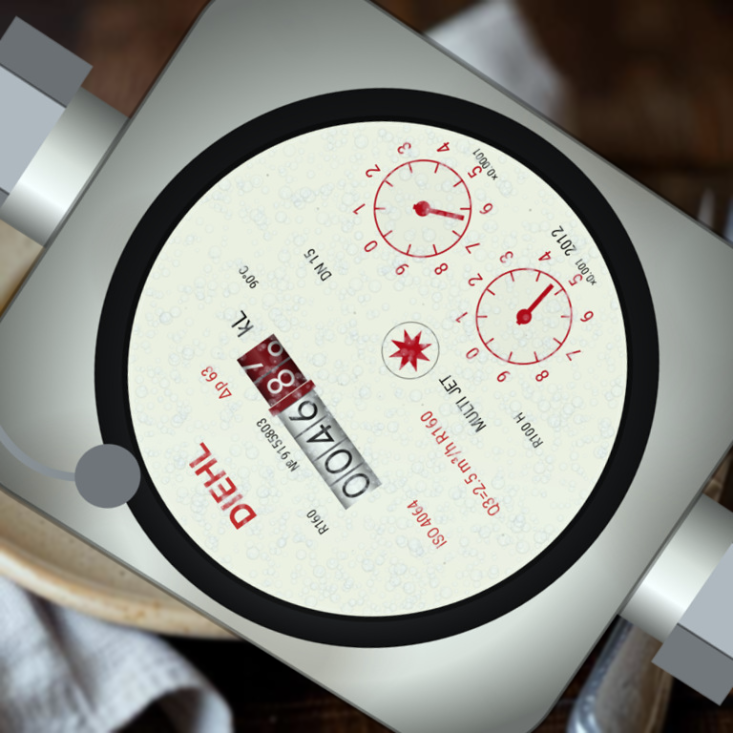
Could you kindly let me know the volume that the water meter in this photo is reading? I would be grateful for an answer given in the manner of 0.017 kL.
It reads 46.8746 kL
